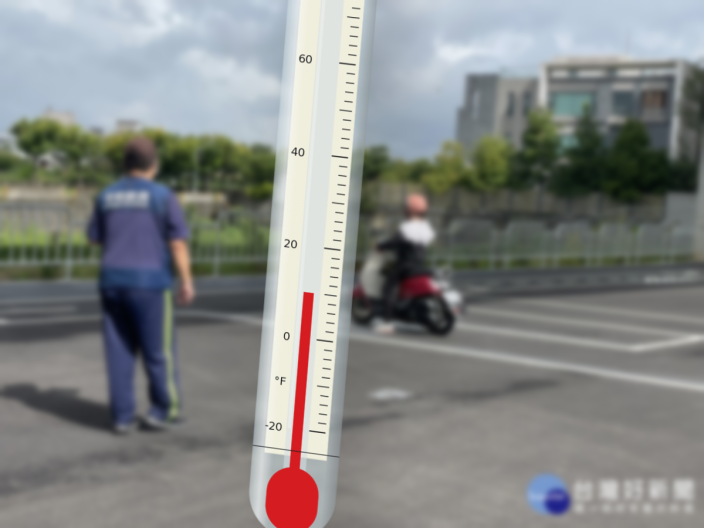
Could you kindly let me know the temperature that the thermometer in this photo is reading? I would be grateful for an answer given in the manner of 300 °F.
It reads 10 °F
